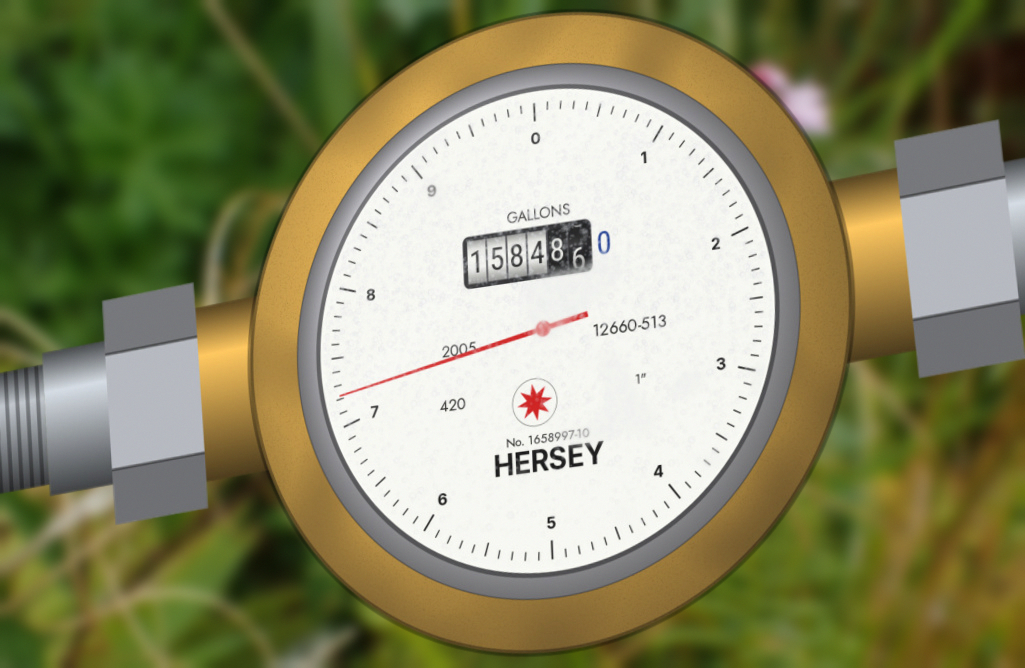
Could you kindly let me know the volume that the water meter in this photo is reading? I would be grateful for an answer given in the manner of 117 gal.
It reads 1584857.2 gal
